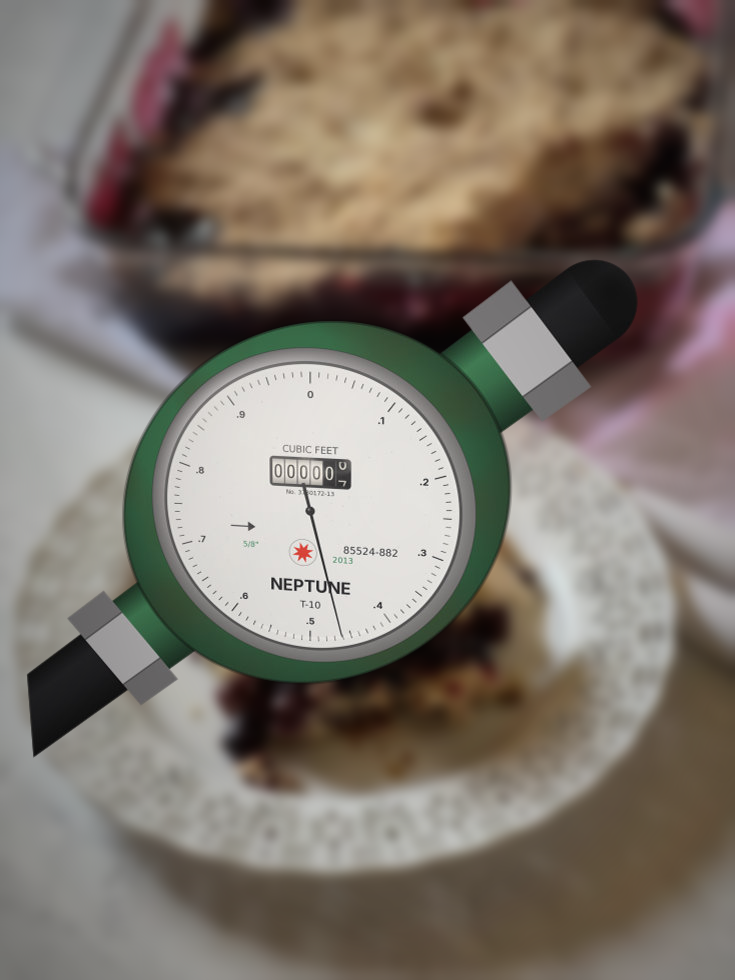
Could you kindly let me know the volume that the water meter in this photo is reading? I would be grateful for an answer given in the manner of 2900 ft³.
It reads 6.46 ft³
